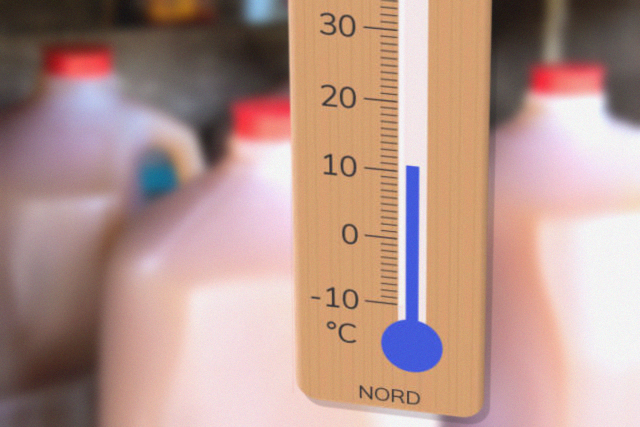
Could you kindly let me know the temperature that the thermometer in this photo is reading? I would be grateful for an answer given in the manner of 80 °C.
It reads 11 °C
